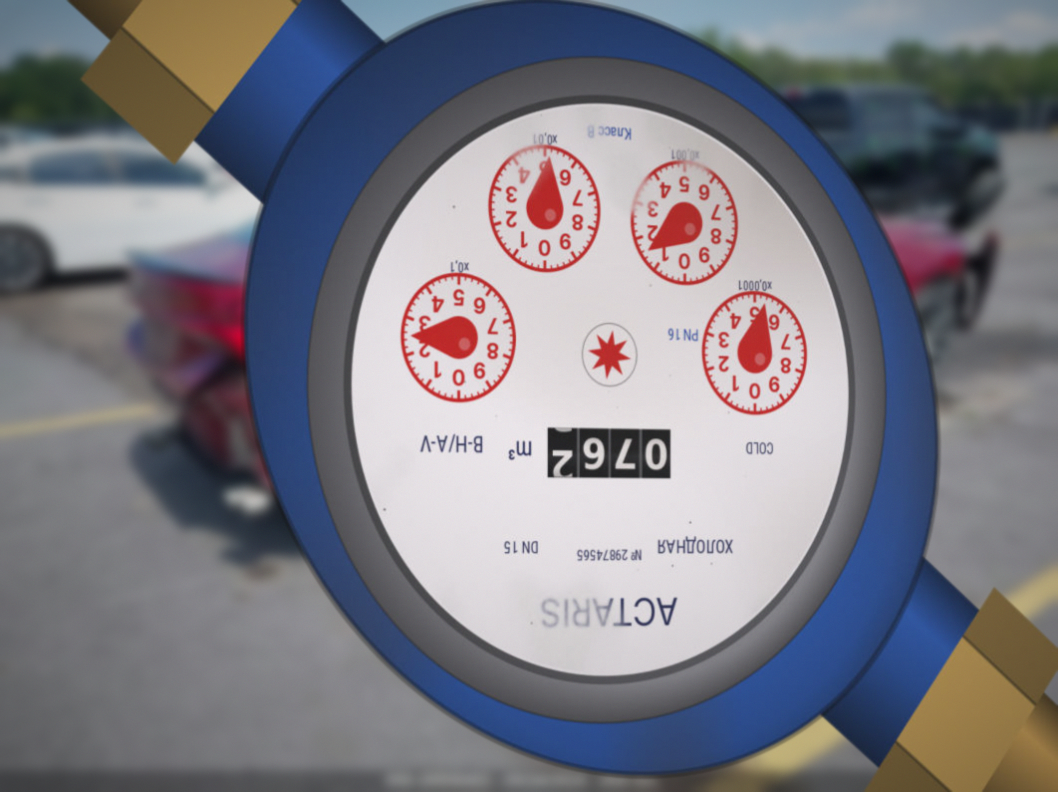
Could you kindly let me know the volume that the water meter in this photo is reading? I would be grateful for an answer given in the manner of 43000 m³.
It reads 762.2515 m³
